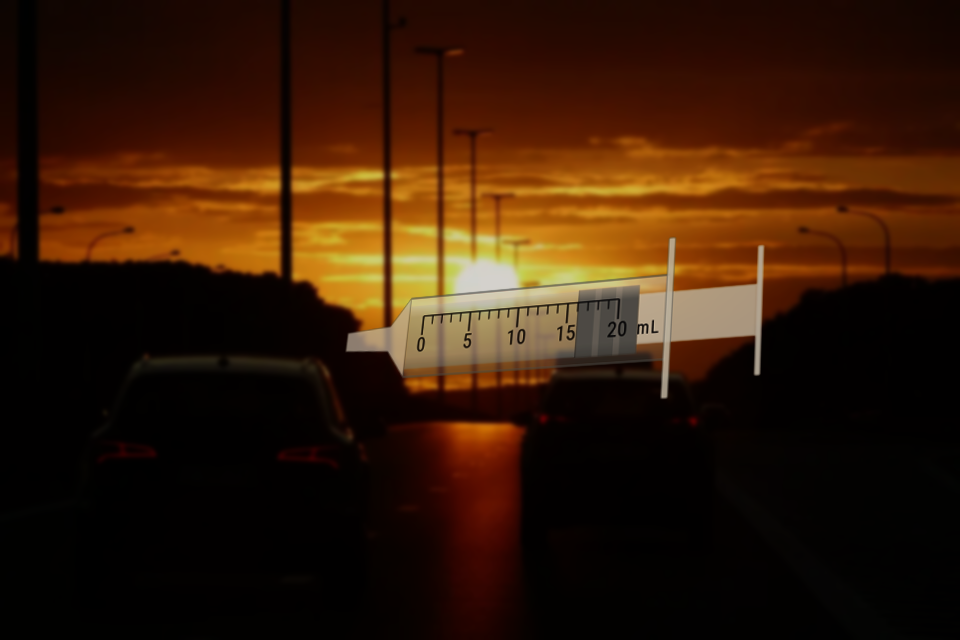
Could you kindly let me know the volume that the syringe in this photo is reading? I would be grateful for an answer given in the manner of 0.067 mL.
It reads 16 mL
